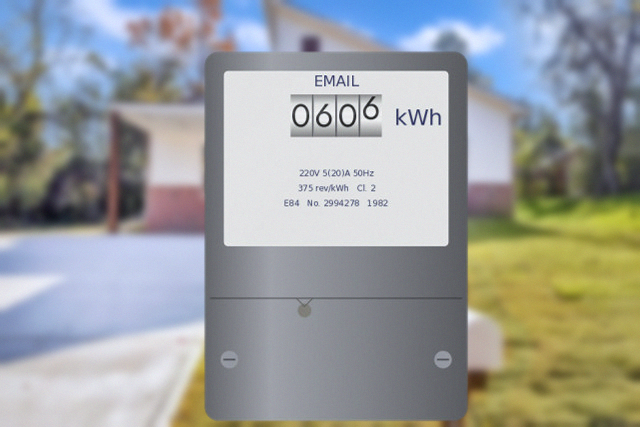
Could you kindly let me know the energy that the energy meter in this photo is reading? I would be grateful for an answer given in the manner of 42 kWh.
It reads 606 kWh
